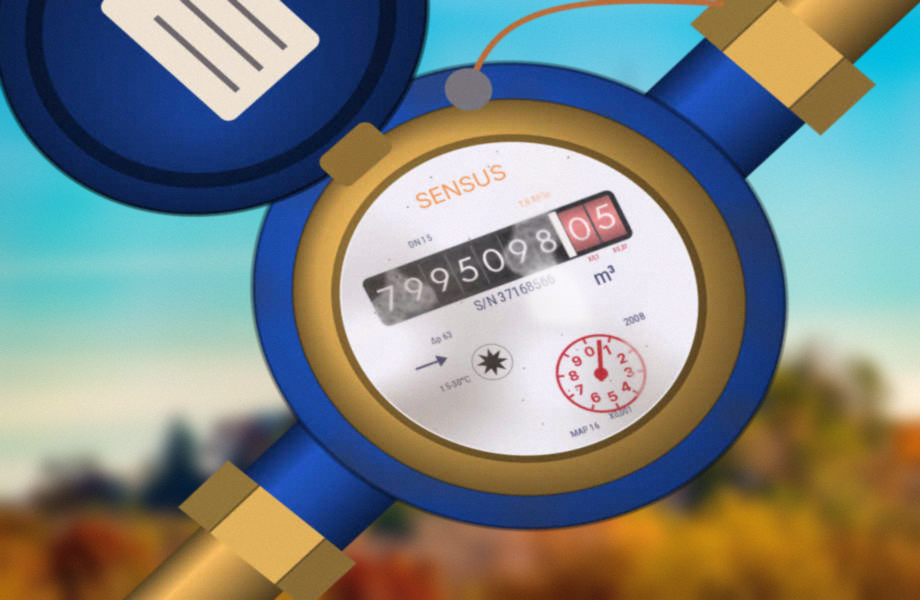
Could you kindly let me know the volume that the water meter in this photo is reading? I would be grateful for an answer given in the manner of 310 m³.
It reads 7995098.050 m³
